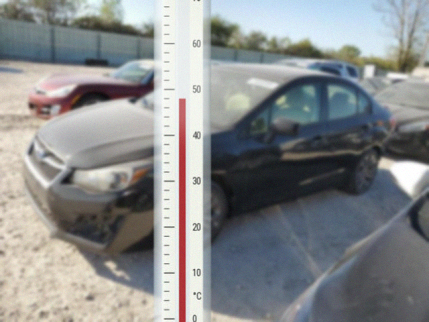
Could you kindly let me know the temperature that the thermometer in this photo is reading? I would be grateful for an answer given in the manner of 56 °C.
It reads 48 °C
